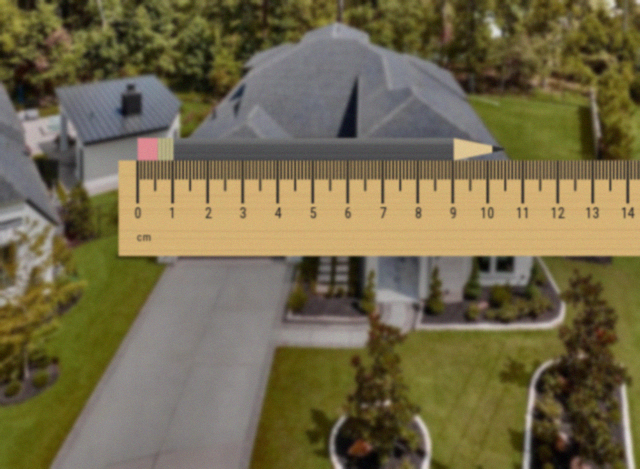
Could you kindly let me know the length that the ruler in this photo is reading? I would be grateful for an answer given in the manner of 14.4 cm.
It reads 10.5 cm
